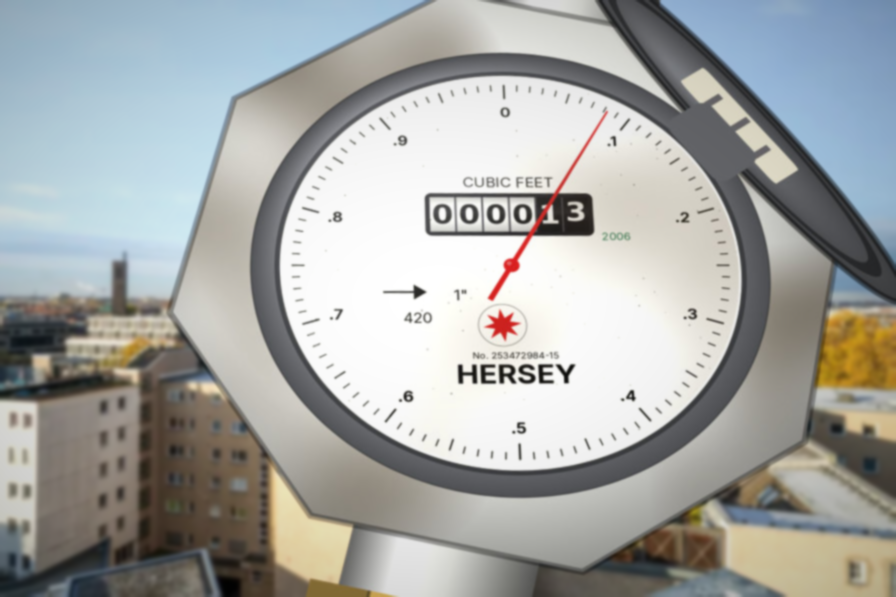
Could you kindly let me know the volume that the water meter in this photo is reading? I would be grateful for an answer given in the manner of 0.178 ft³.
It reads 13.08 ft³
